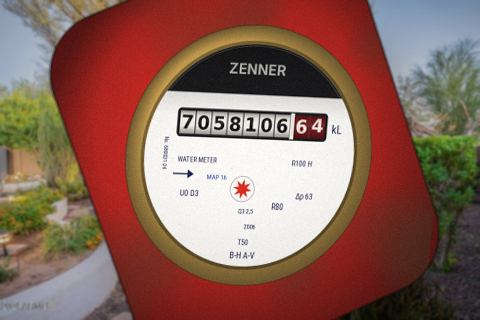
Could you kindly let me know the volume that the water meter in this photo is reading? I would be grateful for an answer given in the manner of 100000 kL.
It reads 7058106.64 kL
